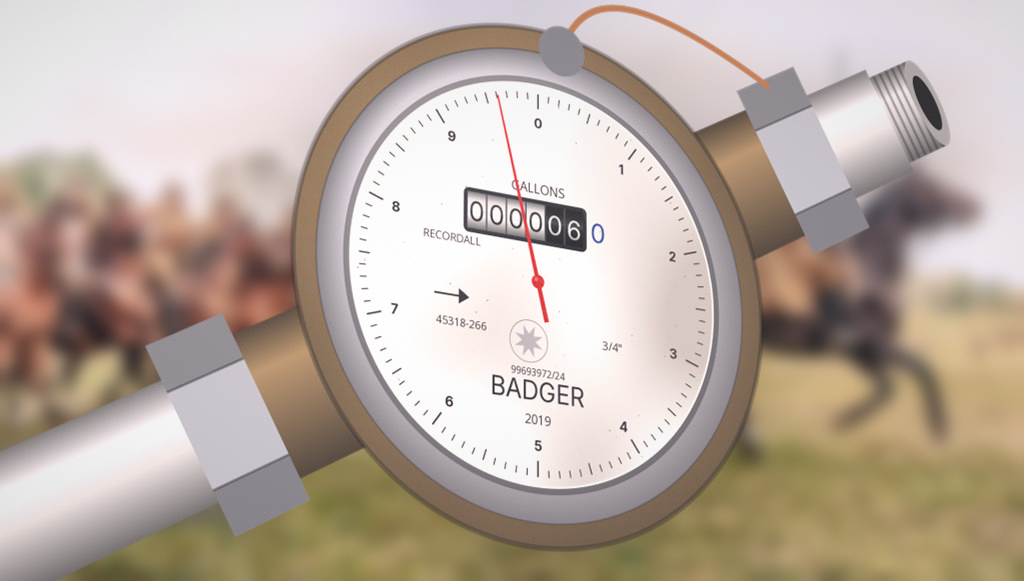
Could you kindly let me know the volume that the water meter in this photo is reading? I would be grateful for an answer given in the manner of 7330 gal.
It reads 59.6 gal
